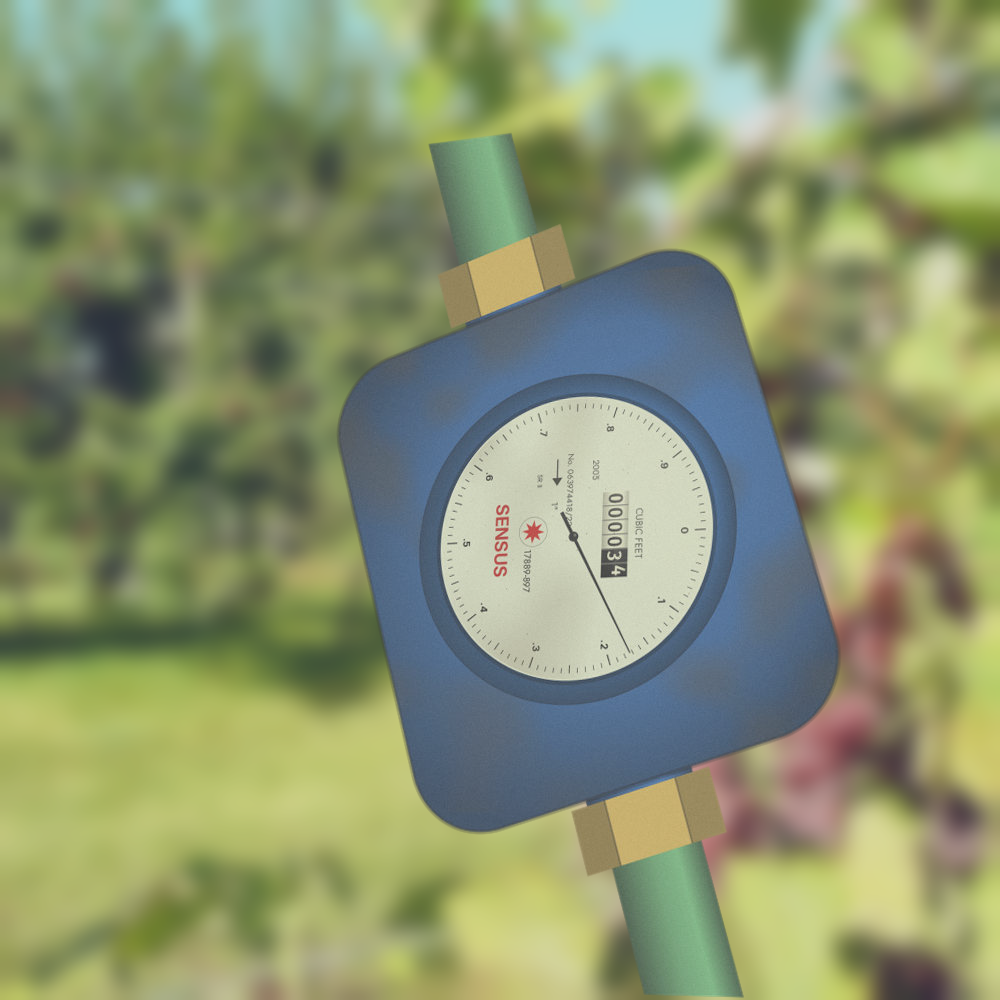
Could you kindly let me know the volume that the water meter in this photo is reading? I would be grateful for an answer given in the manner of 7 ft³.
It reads 34.17 ft³
